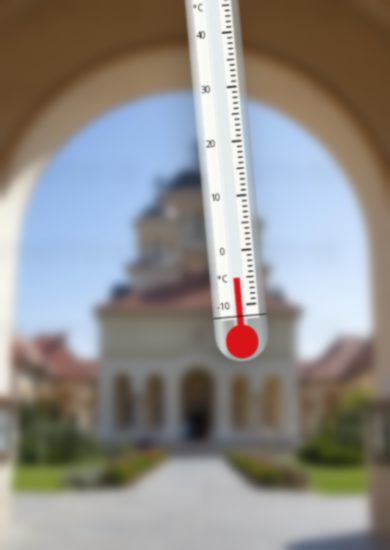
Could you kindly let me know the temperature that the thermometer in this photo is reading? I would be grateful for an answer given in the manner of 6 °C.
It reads -5 °C
